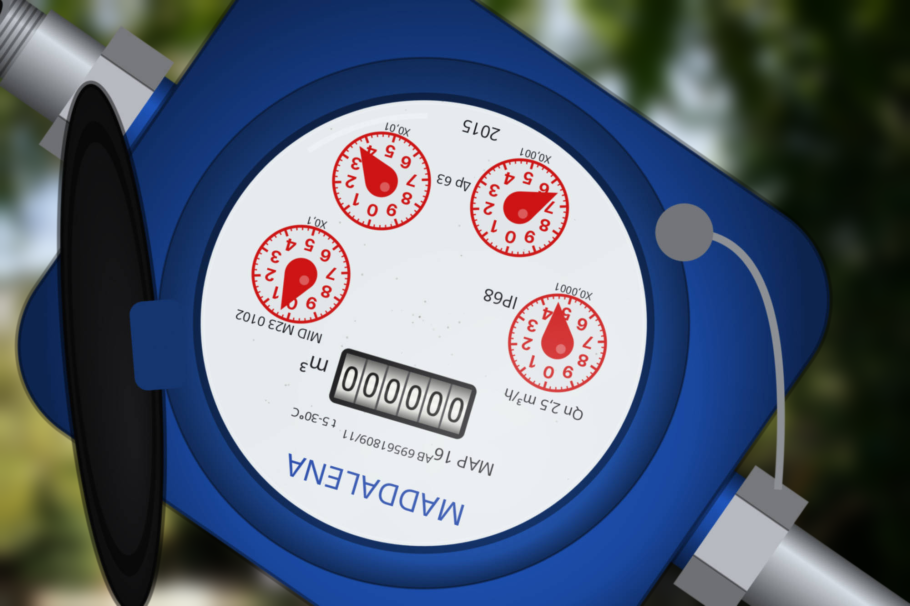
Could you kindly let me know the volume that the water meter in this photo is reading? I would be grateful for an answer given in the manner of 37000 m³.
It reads 0.0364 m³
